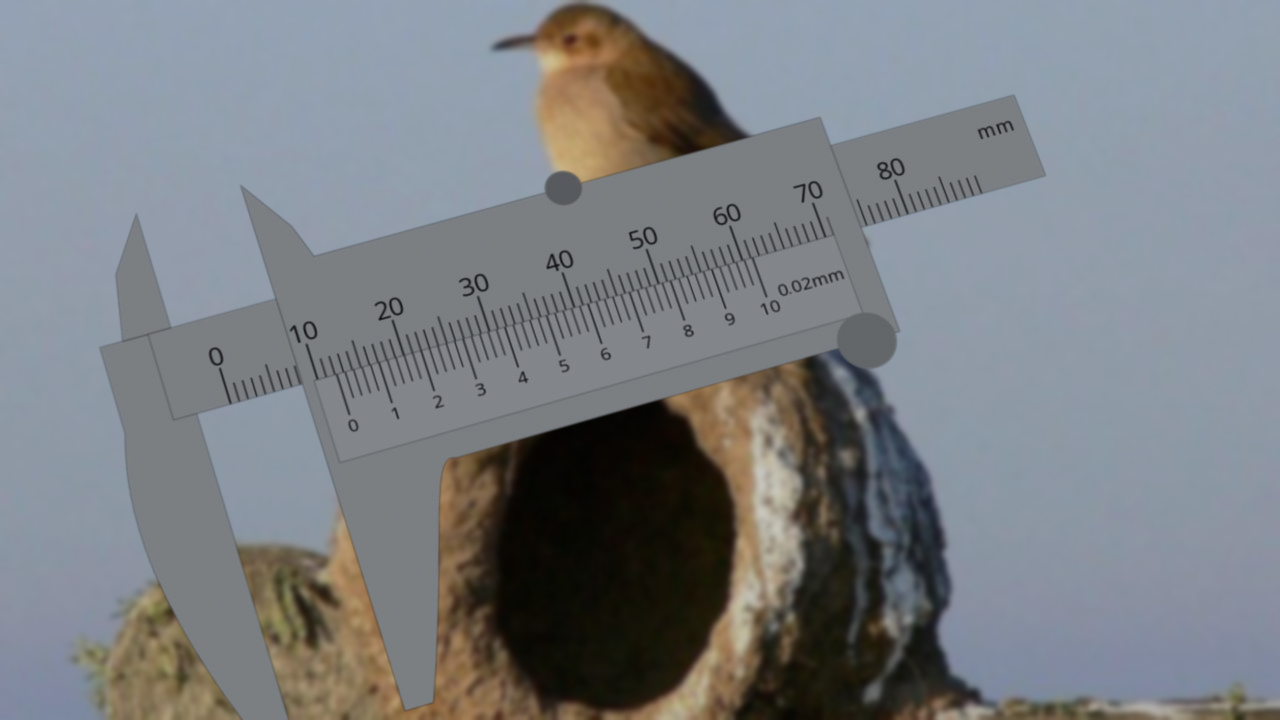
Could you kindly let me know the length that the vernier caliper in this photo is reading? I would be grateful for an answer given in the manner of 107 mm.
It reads 12.2 mm
